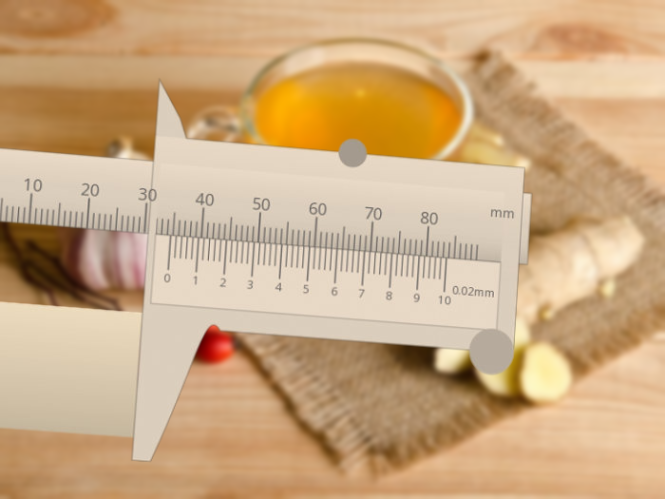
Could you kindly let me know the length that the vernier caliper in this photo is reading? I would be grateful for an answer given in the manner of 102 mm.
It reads 34.6 mm
